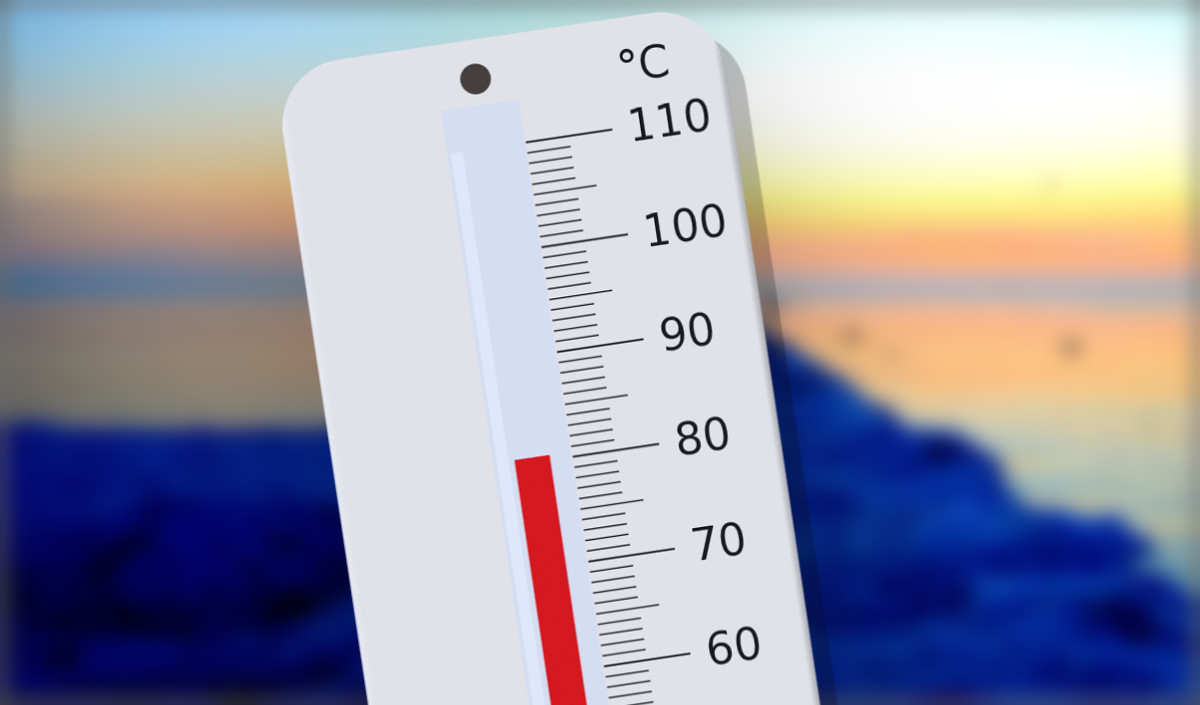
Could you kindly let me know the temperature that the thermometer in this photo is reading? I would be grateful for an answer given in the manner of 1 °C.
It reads 80.5 °C
